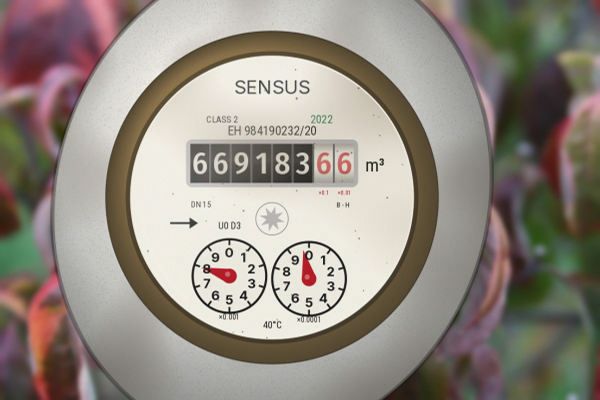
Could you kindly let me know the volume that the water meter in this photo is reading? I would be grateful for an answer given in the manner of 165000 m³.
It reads 669183.6679 m³
